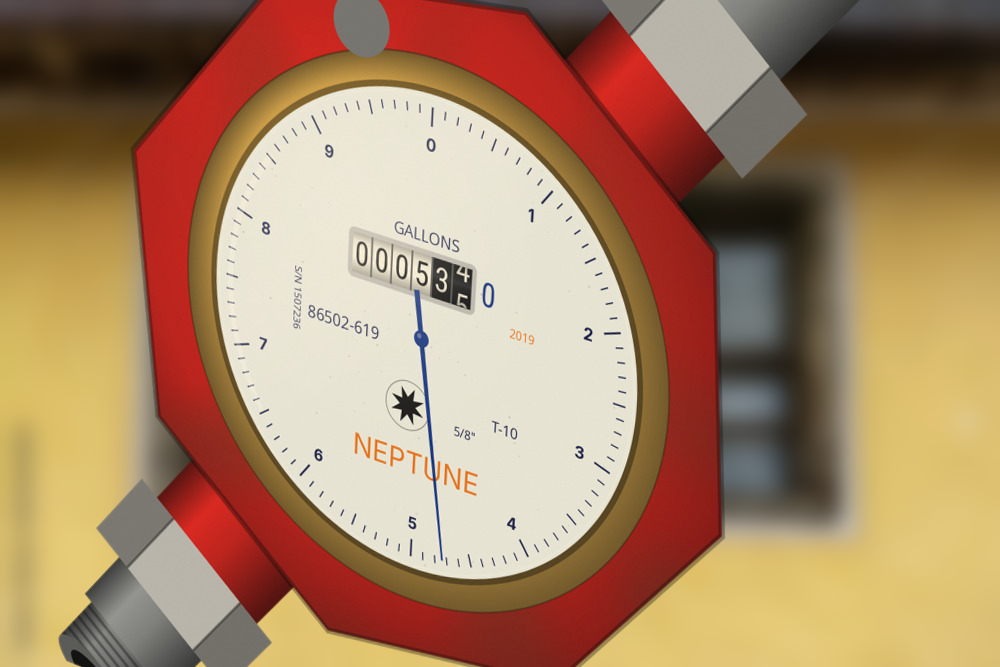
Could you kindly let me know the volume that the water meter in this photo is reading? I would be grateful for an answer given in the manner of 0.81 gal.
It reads 5344.7 gal
